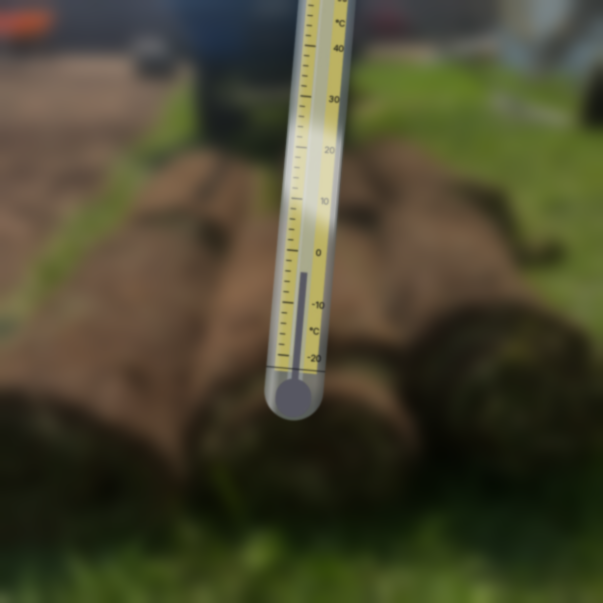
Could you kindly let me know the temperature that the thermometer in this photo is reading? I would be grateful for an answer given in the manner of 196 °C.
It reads -4 °C
